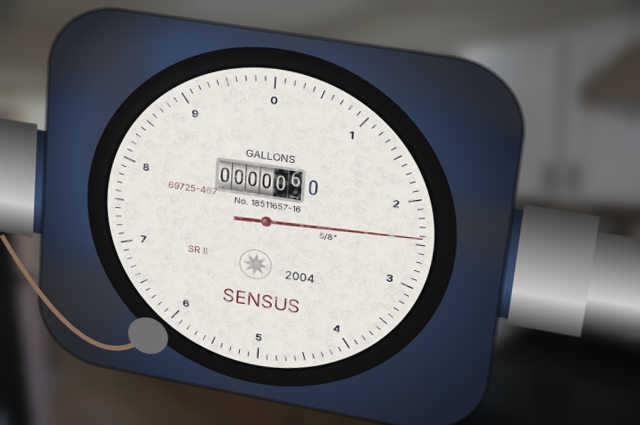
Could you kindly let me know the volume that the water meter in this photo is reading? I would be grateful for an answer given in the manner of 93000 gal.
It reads 62.4 gal
